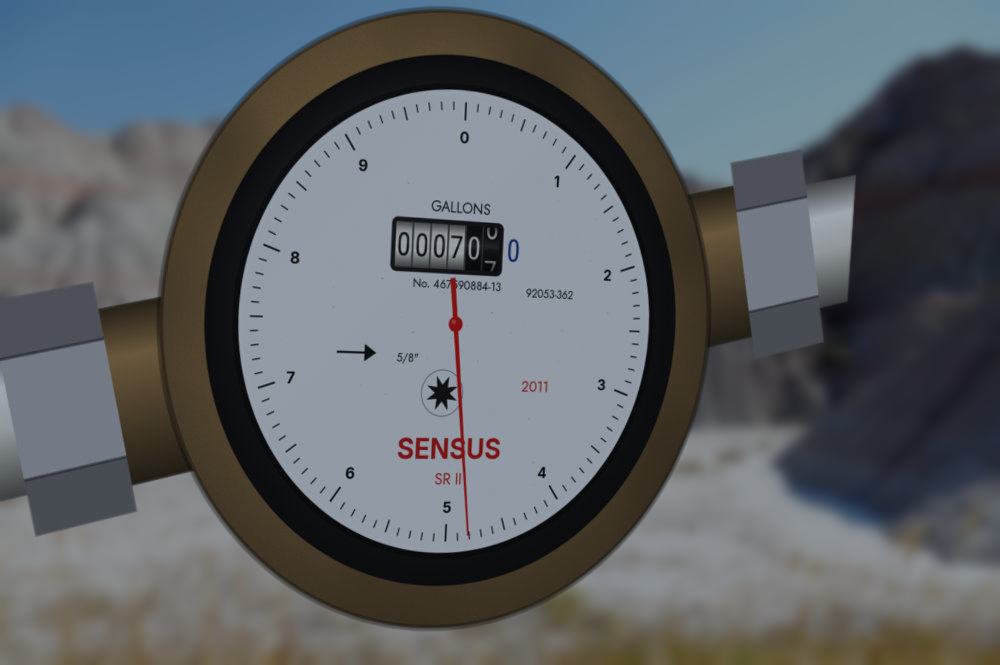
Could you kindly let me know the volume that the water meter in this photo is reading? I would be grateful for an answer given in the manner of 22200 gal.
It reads 7064.8 gal
